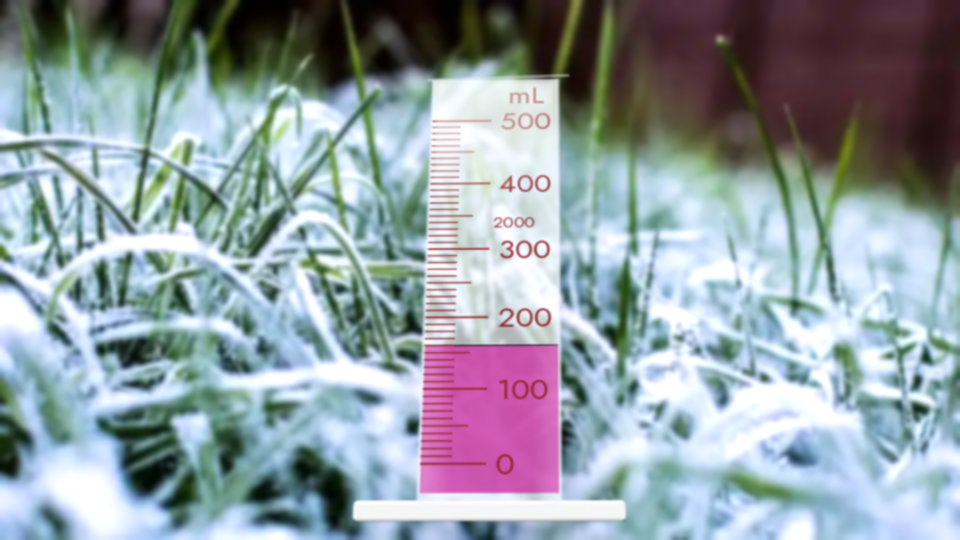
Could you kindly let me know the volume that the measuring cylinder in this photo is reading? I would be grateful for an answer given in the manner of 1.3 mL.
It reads 160 mL
